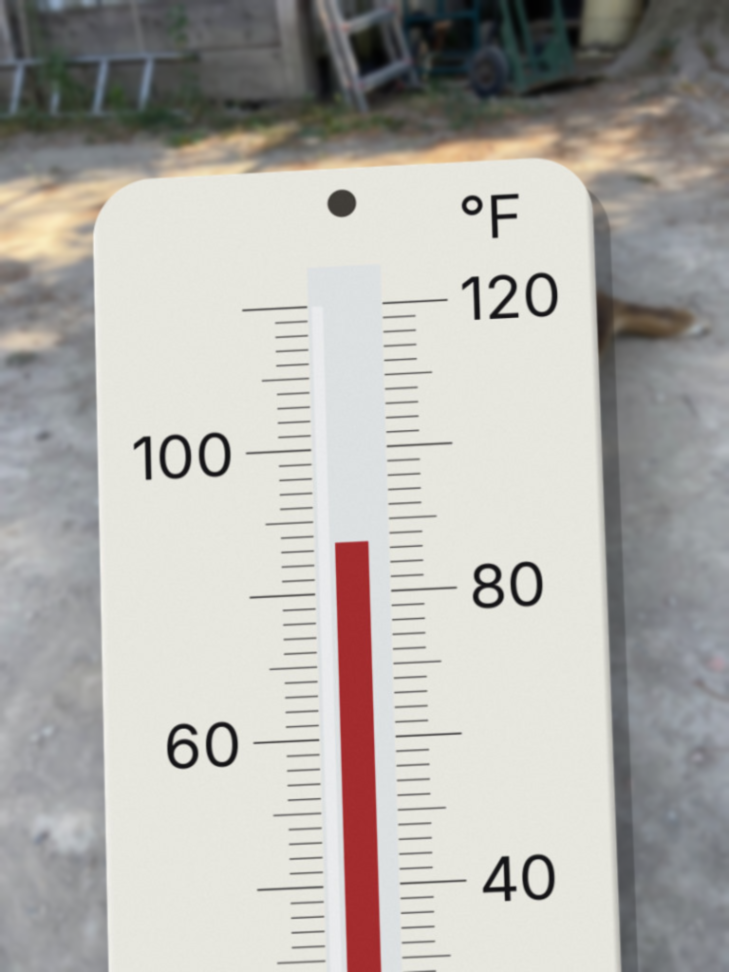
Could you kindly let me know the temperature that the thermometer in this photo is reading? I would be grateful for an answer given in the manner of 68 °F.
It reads 87 °F
